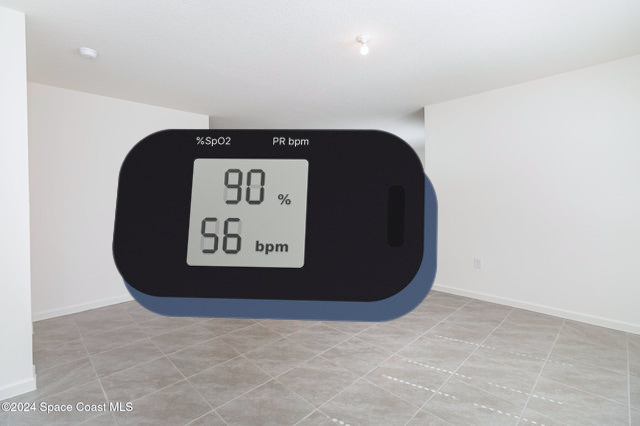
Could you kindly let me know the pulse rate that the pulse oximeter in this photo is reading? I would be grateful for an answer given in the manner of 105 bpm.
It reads 56 bpm
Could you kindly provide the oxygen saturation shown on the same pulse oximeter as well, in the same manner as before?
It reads 90 %
